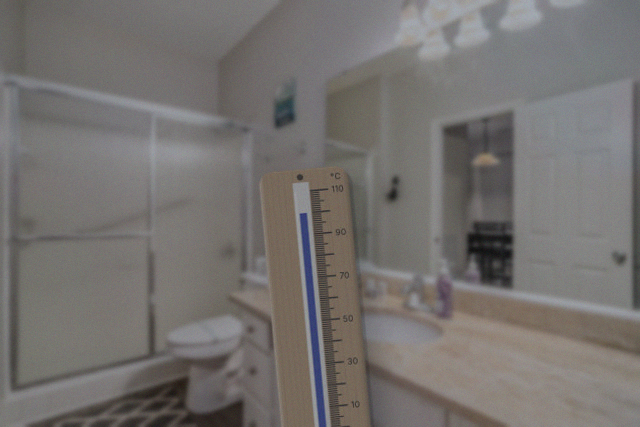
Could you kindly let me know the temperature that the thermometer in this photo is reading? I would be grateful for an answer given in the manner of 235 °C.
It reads 100 °C
